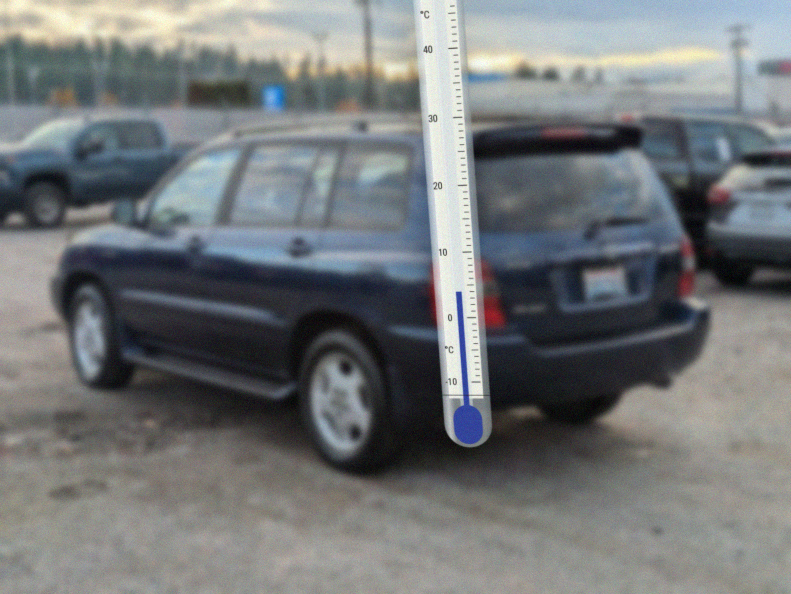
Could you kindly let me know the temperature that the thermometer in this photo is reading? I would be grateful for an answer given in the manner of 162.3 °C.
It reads 4 °C
